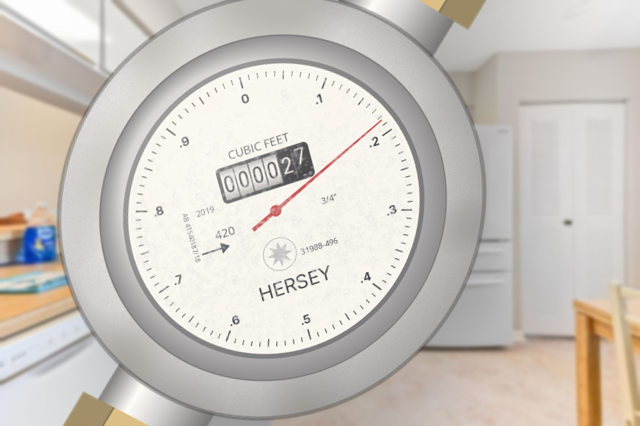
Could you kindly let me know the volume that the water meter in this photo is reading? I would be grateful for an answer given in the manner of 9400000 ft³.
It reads 27.18 ft³
